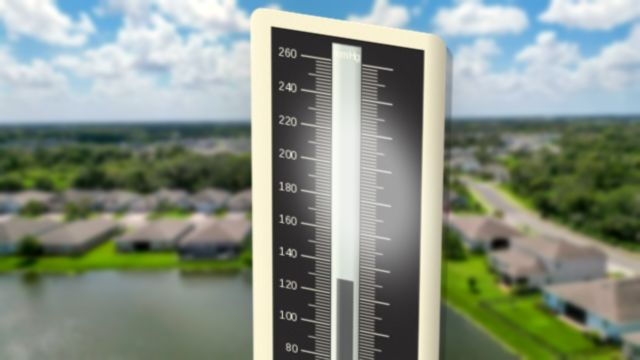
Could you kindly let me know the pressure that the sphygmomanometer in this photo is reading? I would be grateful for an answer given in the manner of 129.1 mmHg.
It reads 130 mmHg
